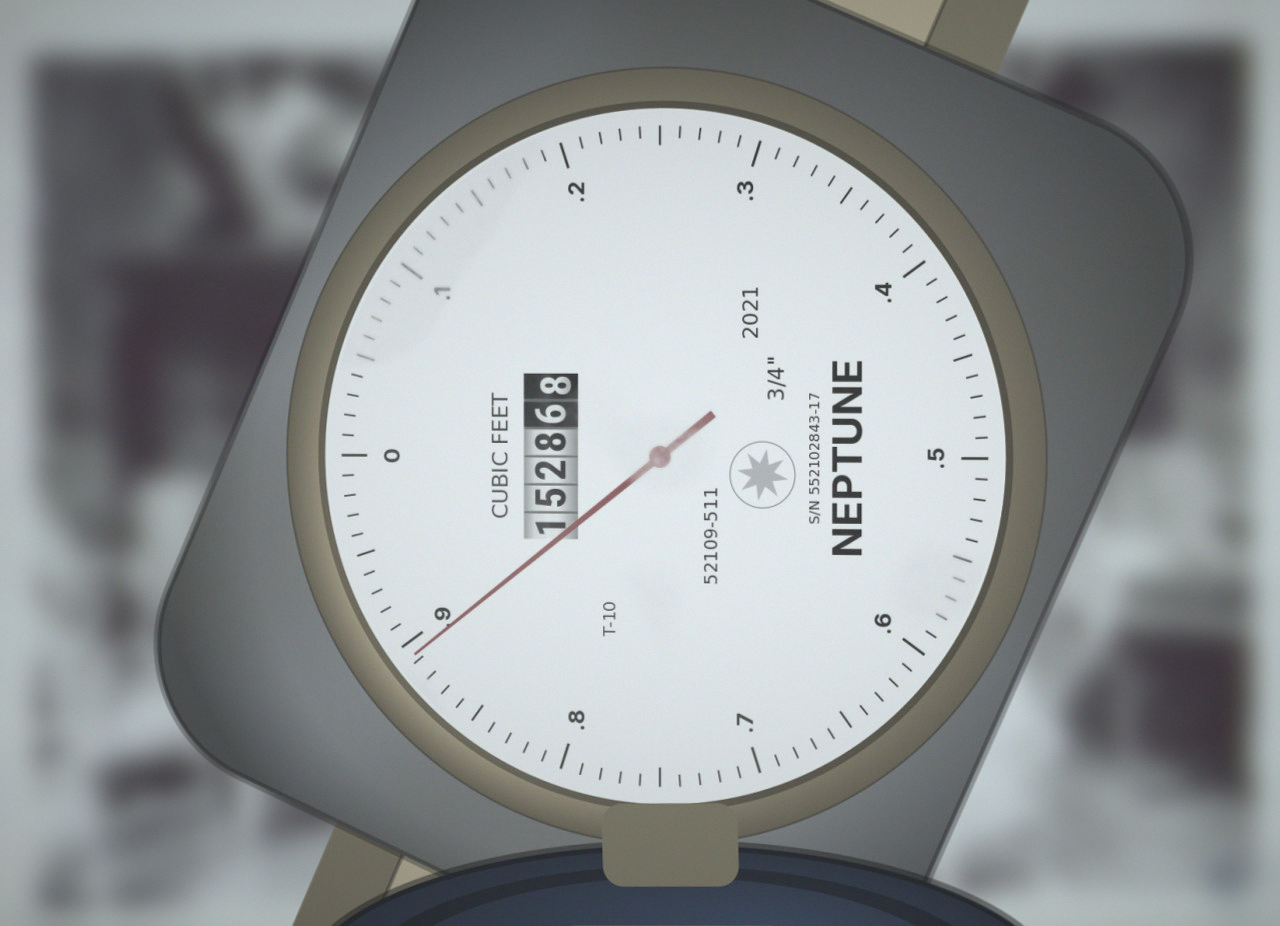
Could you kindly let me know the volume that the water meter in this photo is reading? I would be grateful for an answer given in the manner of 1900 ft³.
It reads 152867.89 ft³
